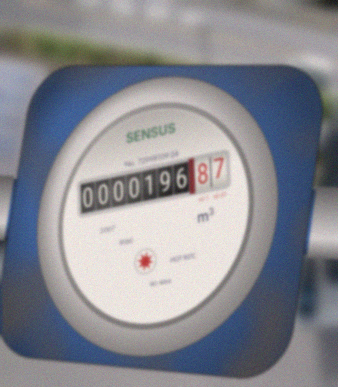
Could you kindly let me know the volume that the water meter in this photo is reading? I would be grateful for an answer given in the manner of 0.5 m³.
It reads 196.87 m³
